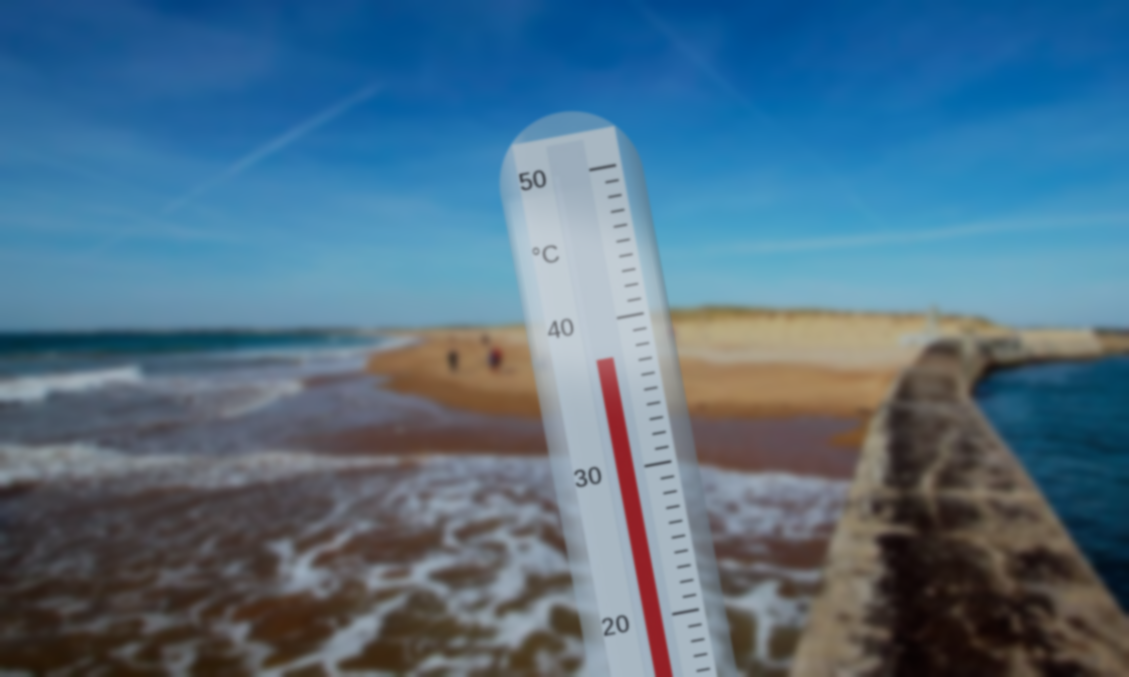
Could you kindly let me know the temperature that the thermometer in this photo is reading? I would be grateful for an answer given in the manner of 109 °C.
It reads 37.5 °C
